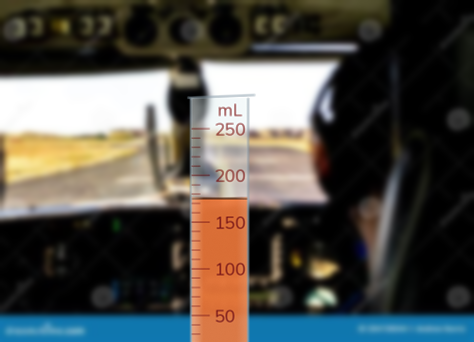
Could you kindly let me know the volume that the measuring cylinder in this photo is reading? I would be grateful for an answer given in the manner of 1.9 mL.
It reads 175 mL
